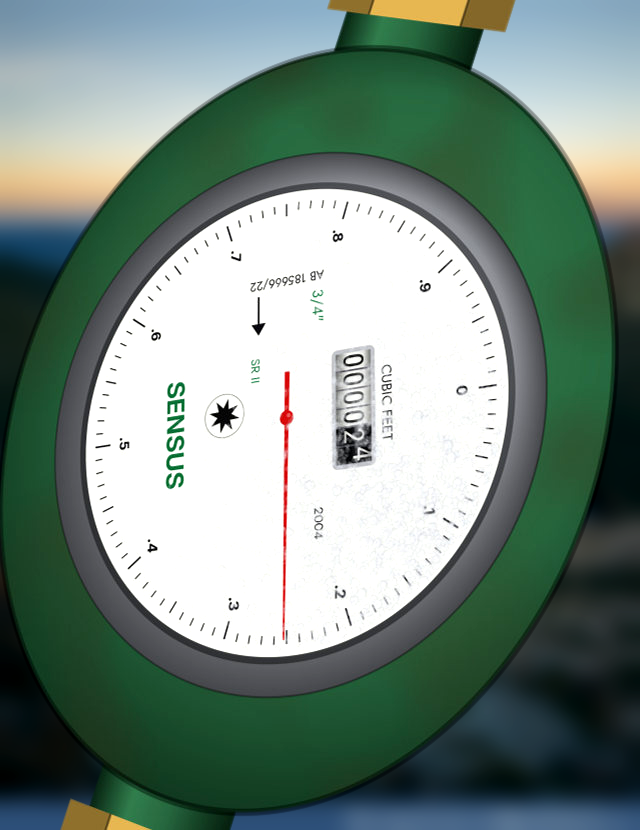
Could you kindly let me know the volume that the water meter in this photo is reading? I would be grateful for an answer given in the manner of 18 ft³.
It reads 24.25 ft³
